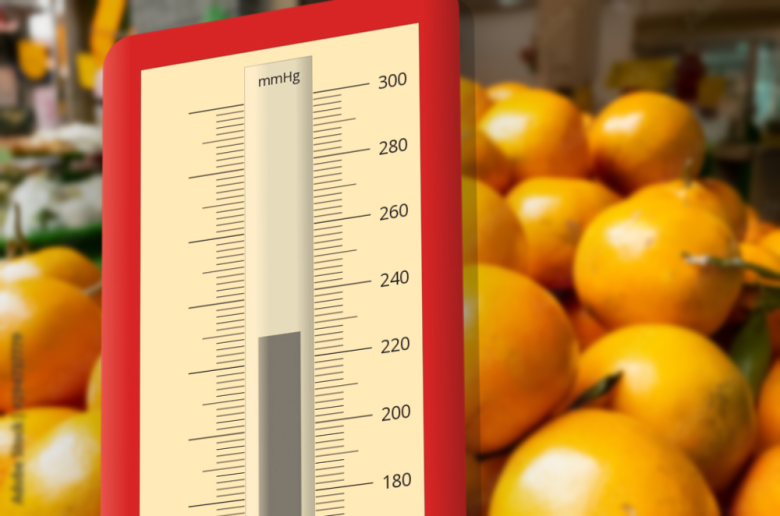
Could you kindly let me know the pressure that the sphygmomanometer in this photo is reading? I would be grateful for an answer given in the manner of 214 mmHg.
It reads 228 mmHg
